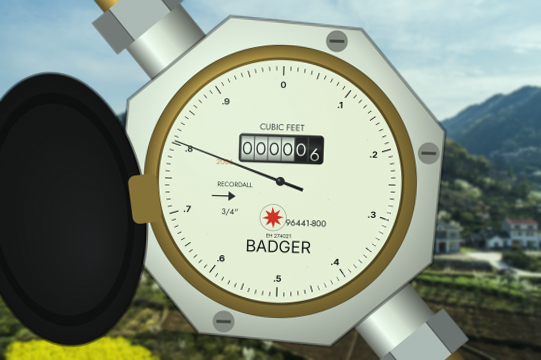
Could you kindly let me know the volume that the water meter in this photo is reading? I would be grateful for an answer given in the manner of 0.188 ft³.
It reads 5.80 ft³
